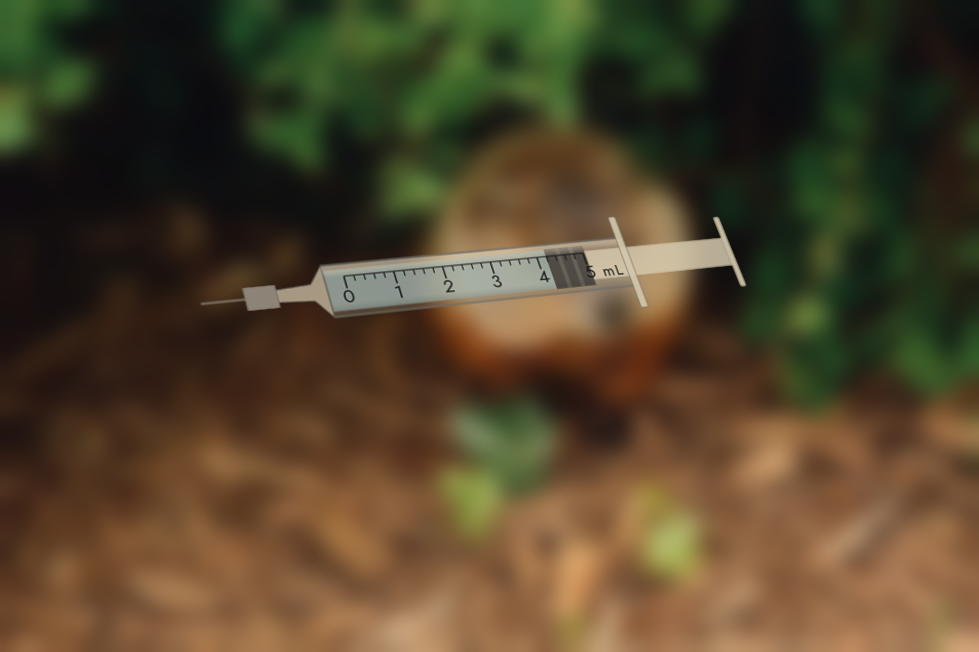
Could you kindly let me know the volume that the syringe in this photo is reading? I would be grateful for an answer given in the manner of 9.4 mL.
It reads 4.2 mL
